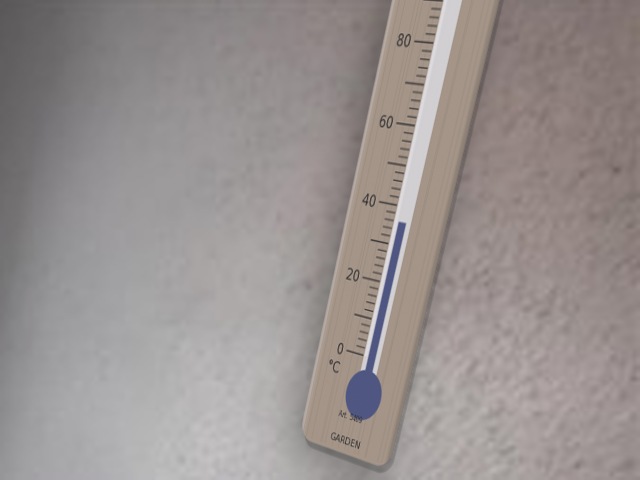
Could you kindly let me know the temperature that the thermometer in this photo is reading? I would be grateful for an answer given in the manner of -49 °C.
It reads 36 °C
